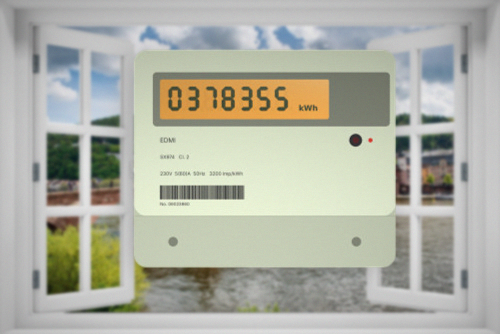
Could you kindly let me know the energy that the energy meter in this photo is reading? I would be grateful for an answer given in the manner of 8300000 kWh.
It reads 378355 kWh
